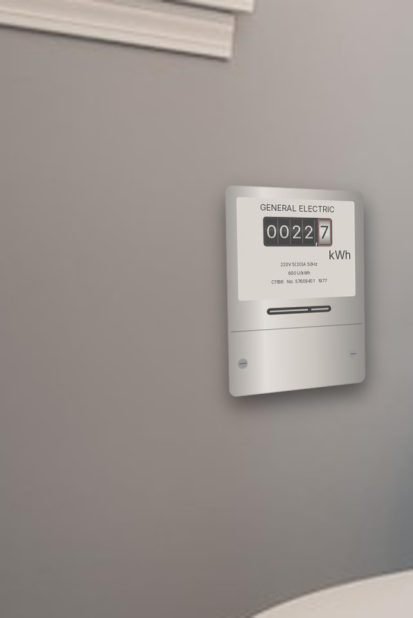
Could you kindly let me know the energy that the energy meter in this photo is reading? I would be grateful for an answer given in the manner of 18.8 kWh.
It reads 22.7 kWh
